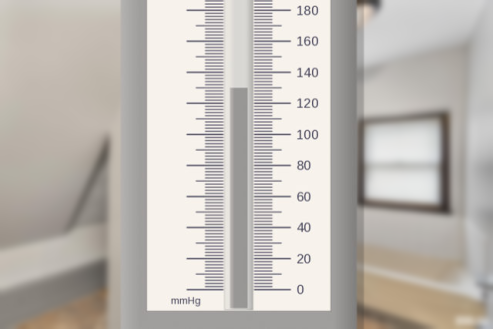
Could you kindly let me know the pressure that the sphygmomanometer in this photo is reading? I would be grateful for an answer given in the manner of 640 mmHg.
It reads 130 mmHg
